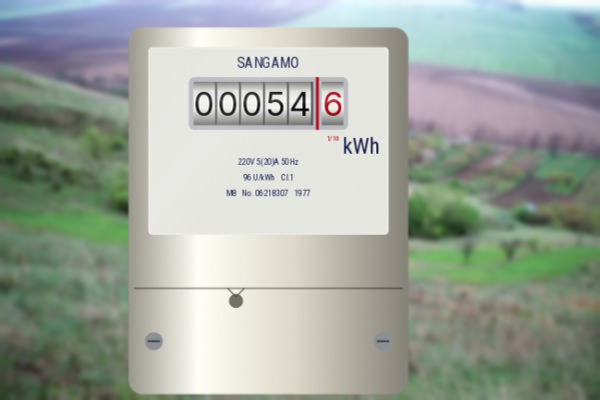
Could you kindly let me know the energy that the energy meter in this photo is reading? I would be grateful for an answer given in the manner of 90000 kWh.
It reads 54.6 kWh
